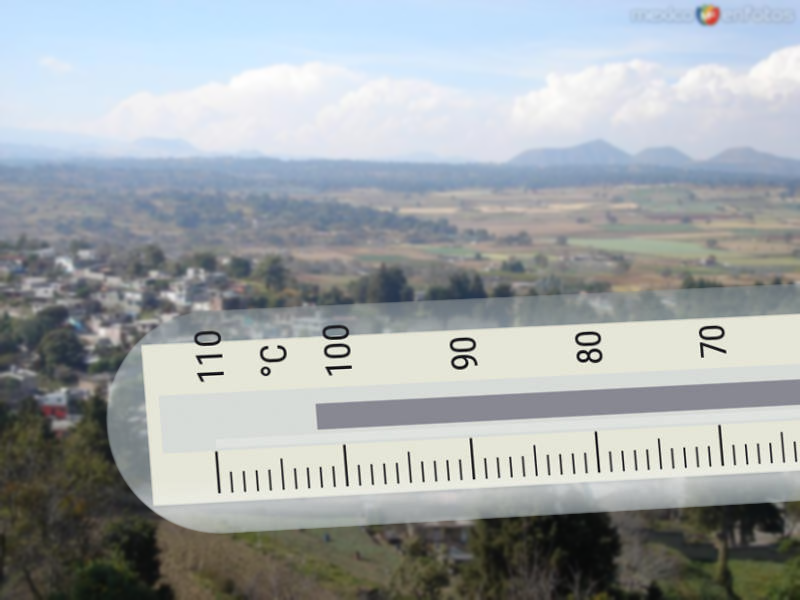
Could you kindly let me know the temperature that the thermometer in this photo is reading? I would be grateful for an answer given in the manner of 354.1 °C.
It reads 102 °C
